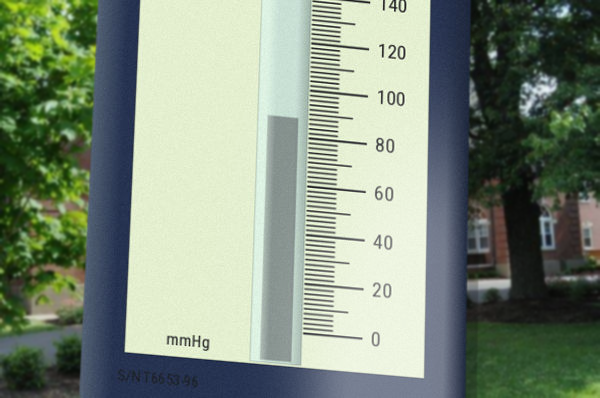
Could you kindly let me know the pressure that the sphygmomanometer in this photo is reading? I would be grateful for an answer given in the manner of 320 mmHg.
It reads 88 mmHg
